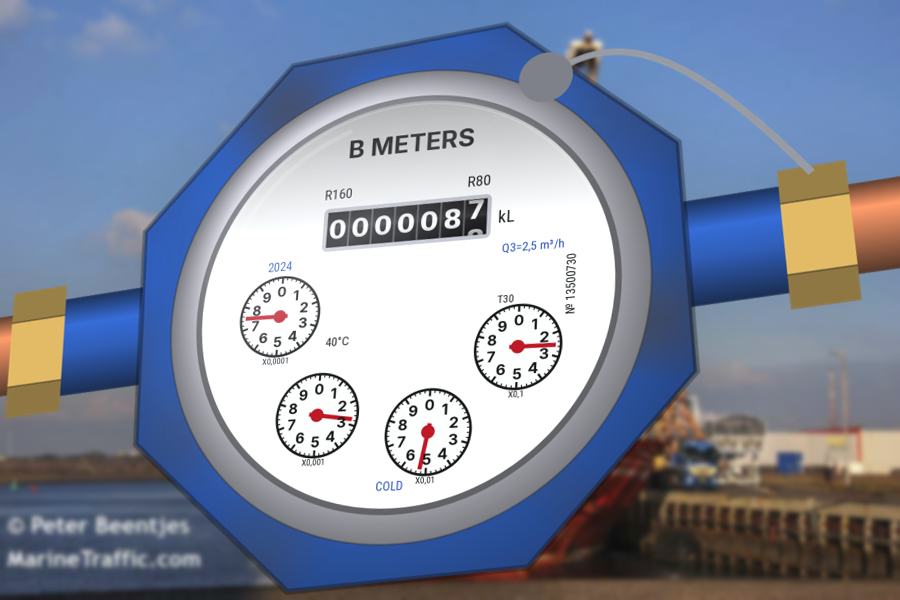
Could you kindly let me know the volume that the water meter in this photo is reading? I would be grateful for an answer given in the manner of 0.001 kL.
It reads 87.2527 kL
